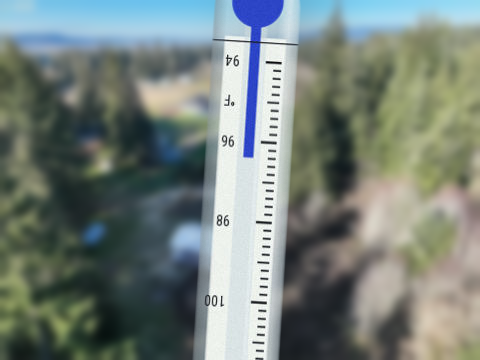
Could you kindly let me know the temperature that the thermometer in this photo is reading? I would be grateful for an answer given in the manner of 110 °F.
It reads 96.4 °F
